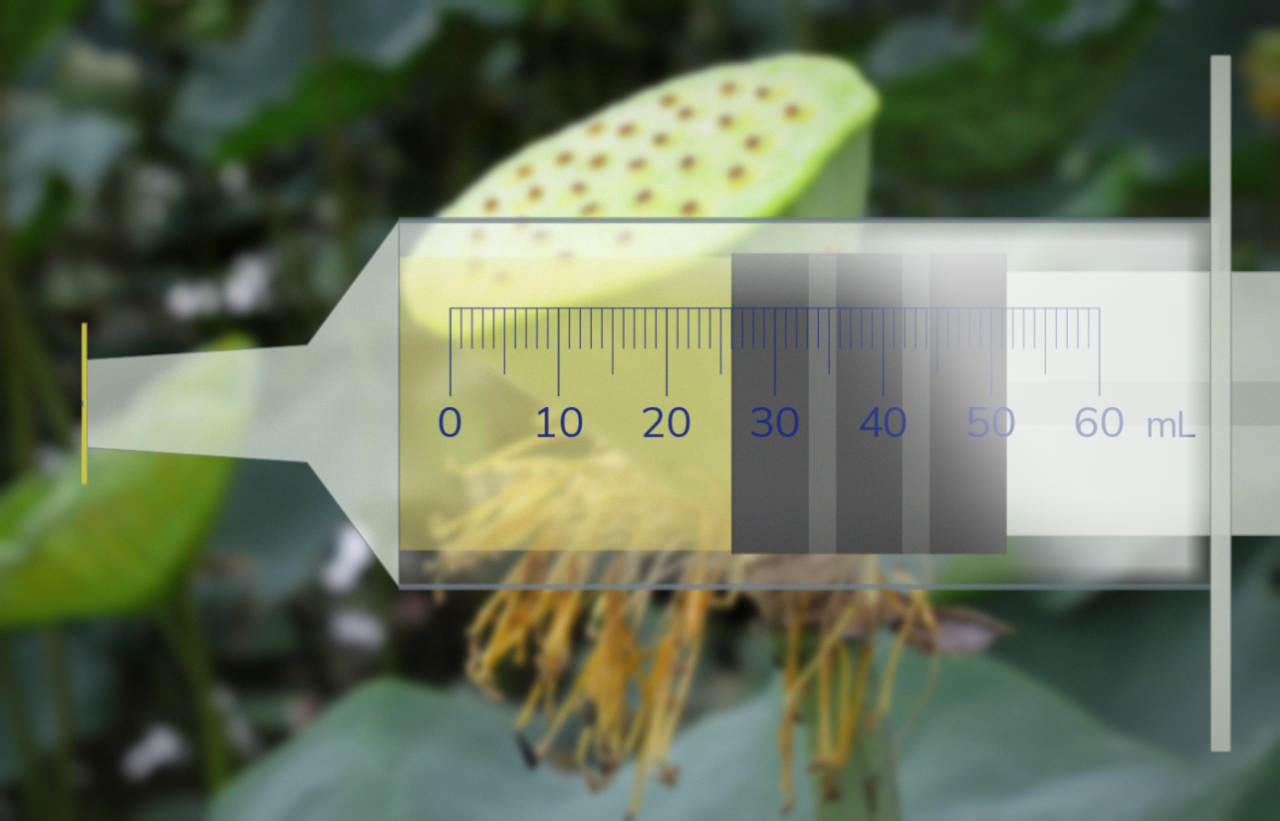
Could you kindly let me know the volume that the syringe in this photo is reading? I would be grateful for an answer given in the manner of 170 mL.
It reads 26 mL
